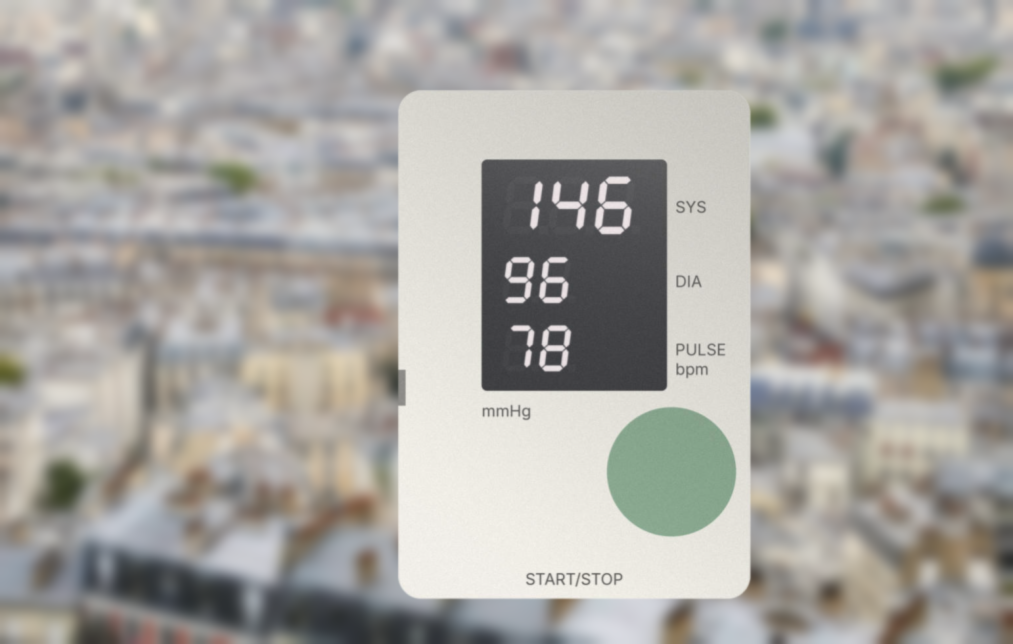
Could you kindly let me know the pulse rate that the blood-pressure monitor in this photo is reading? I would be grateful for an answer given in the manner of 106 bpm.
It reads 78 bpm
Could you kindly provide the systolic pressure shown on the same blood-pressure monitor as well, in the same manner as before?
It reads 146 mmHg
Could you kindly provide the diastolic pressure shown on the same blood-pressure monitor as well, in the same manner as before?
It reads 96 mmHg
